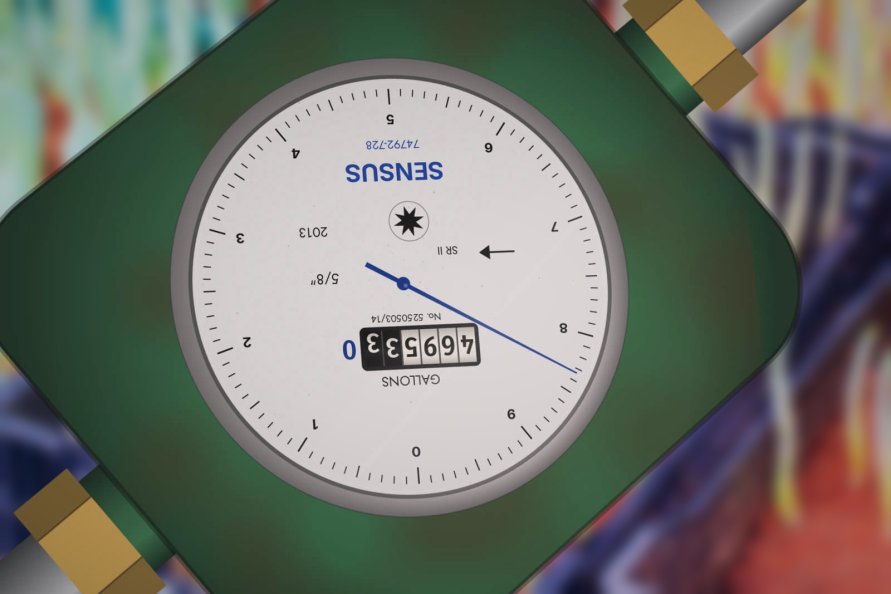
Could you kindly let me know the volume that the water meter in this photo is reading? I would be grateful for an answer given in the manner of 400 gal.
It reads 4695328.3 gal
